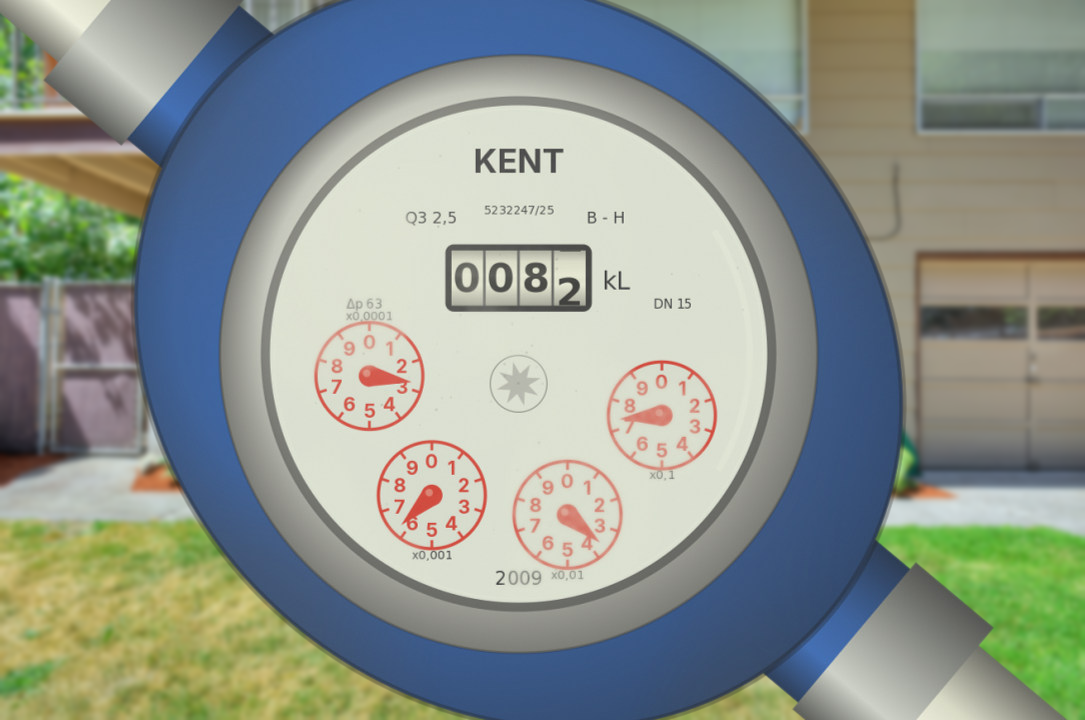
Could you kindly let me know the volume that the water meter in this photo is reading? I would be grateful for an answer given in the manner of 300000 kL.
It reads 81.7362 kL
